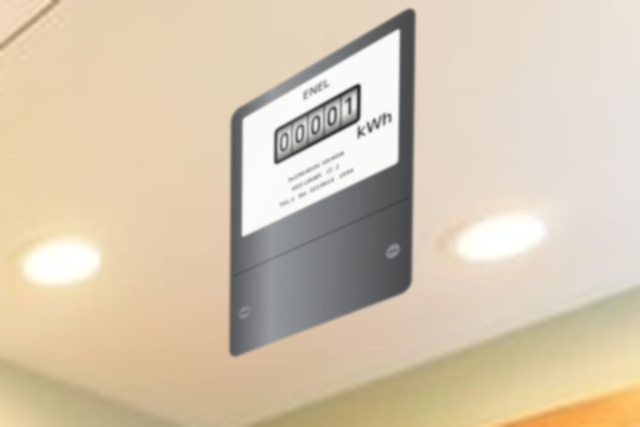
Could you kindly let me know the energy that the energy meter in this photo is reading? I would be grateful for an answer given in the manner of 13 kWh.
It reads 1 kWh
